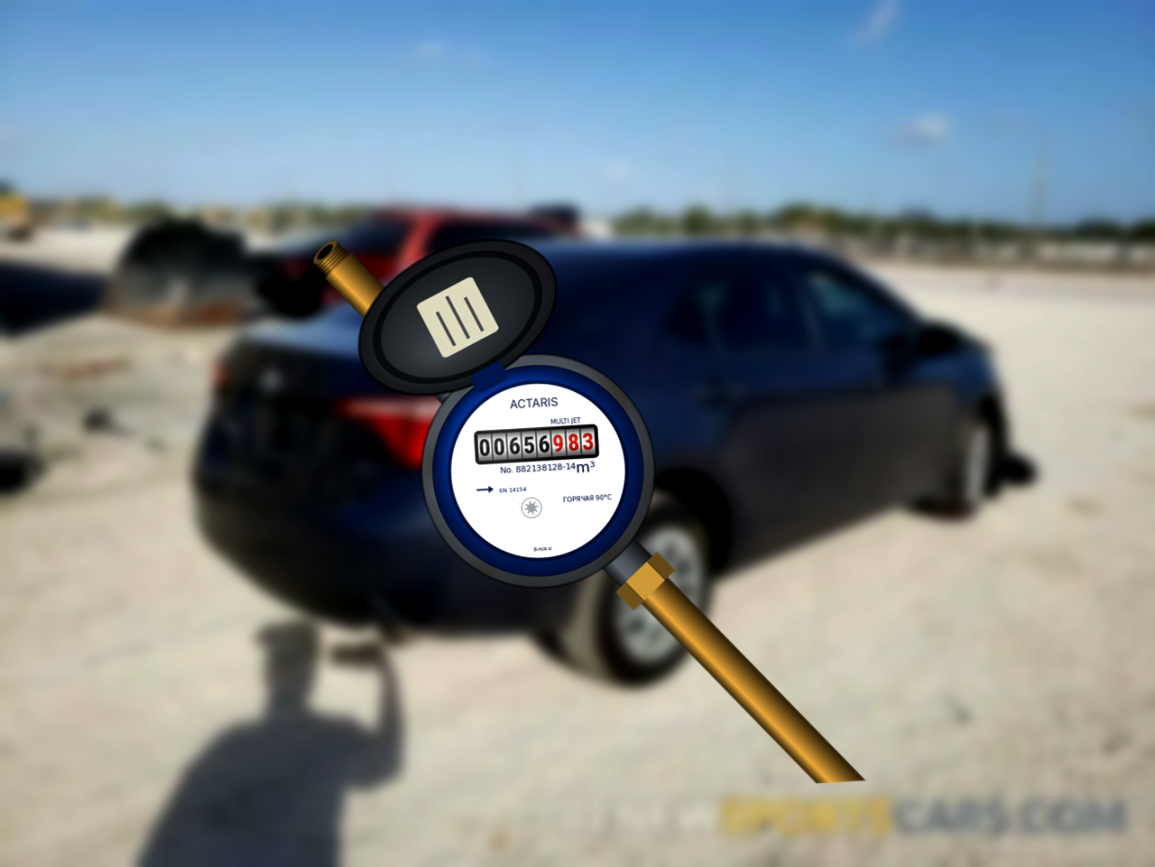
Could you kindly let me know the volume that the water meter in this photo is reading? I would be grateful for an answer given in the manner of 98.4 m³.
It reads 656.983 m³
